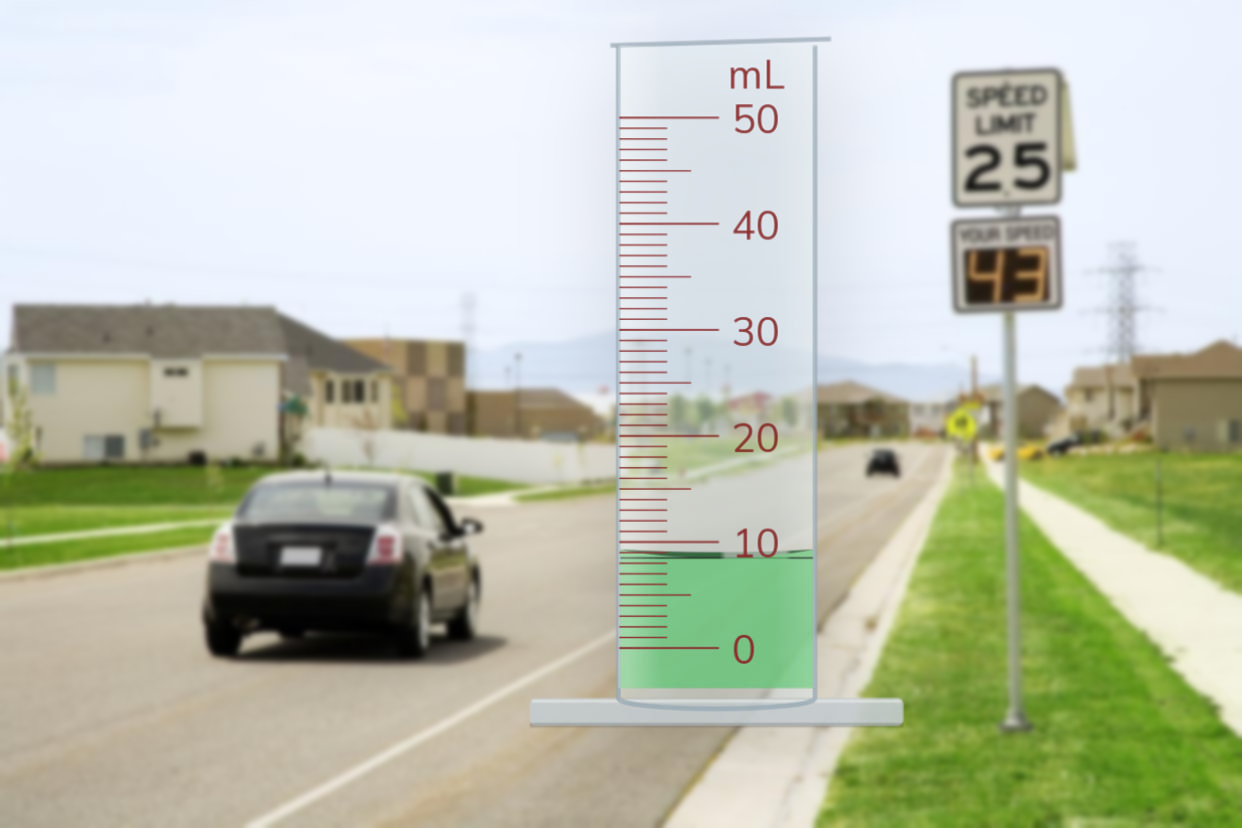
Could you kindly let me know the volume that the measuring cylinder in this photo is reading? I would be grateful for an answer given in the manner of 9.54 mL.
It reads 8.5 mL
